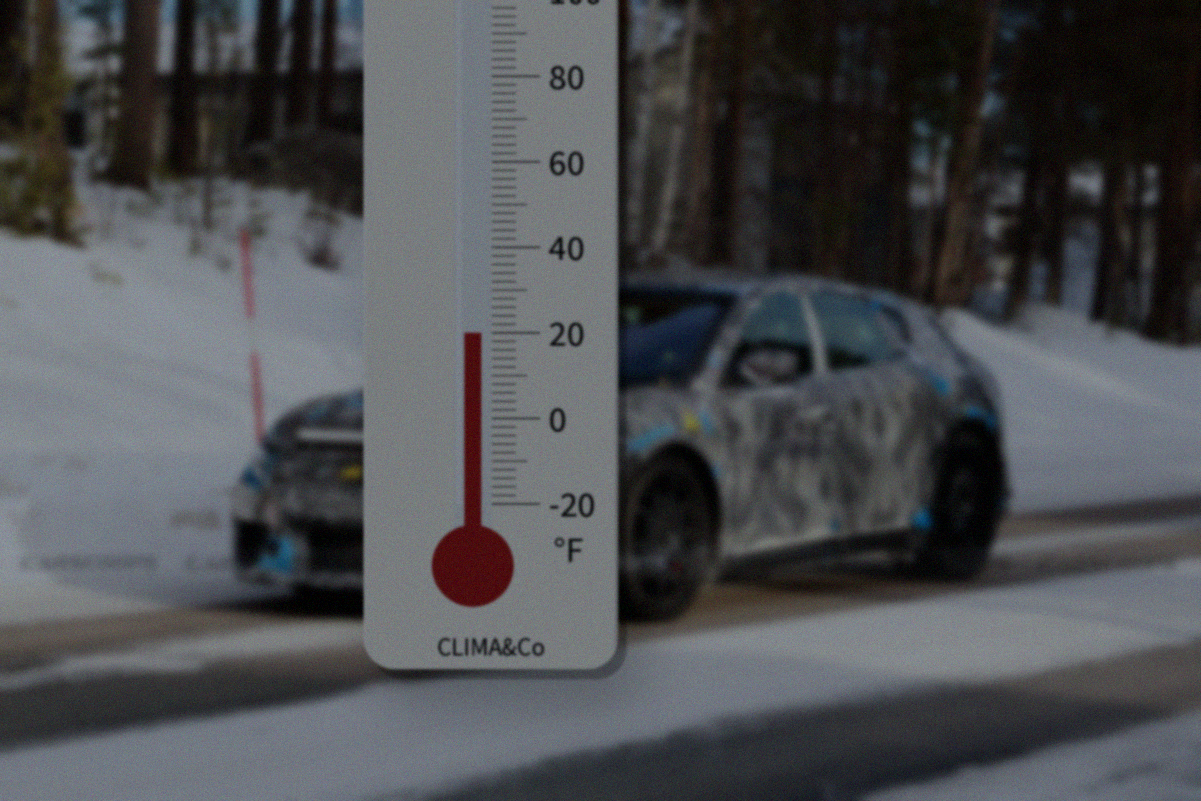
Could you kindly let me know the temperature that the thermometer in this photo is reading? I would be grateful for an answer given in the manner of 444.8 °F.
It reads 20 °F
